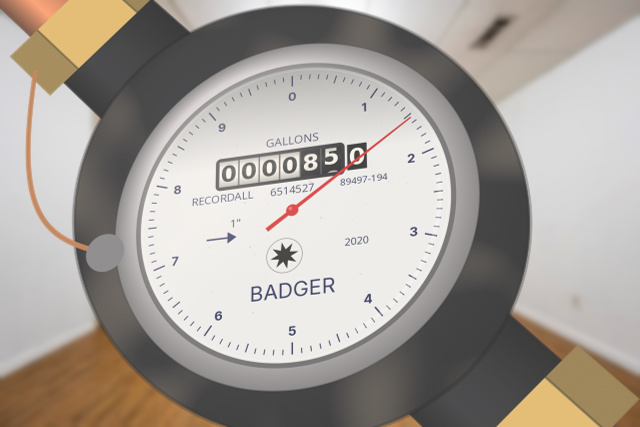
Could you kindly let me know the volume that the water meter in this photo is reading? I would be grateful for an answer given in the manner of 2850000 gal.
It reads 851.5 gal
